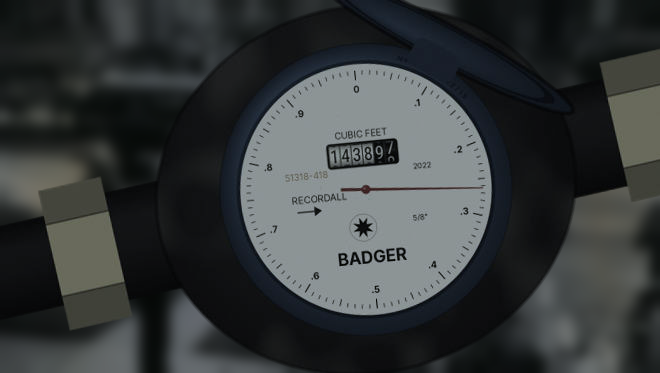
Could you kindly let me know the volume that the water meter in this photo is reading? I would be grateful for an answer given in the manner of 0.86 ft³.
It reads 143897.26 ft³
